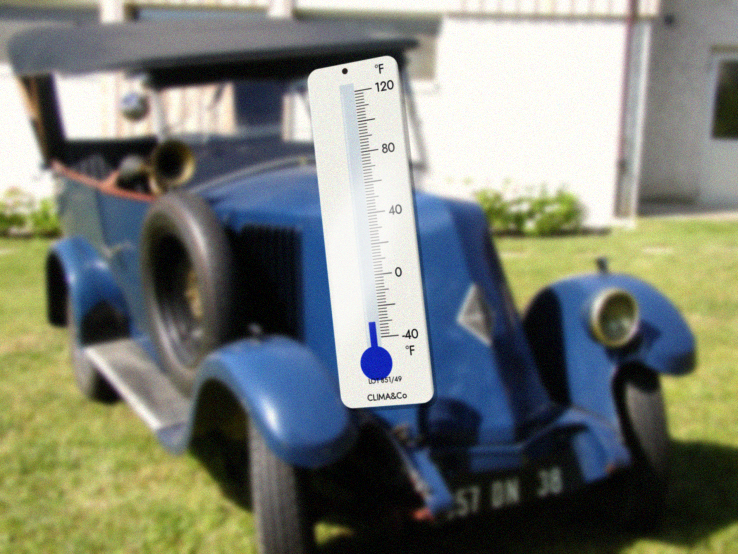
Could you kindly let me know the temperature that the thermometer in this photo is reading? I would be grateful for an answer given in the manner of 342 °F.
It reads -30 °F
